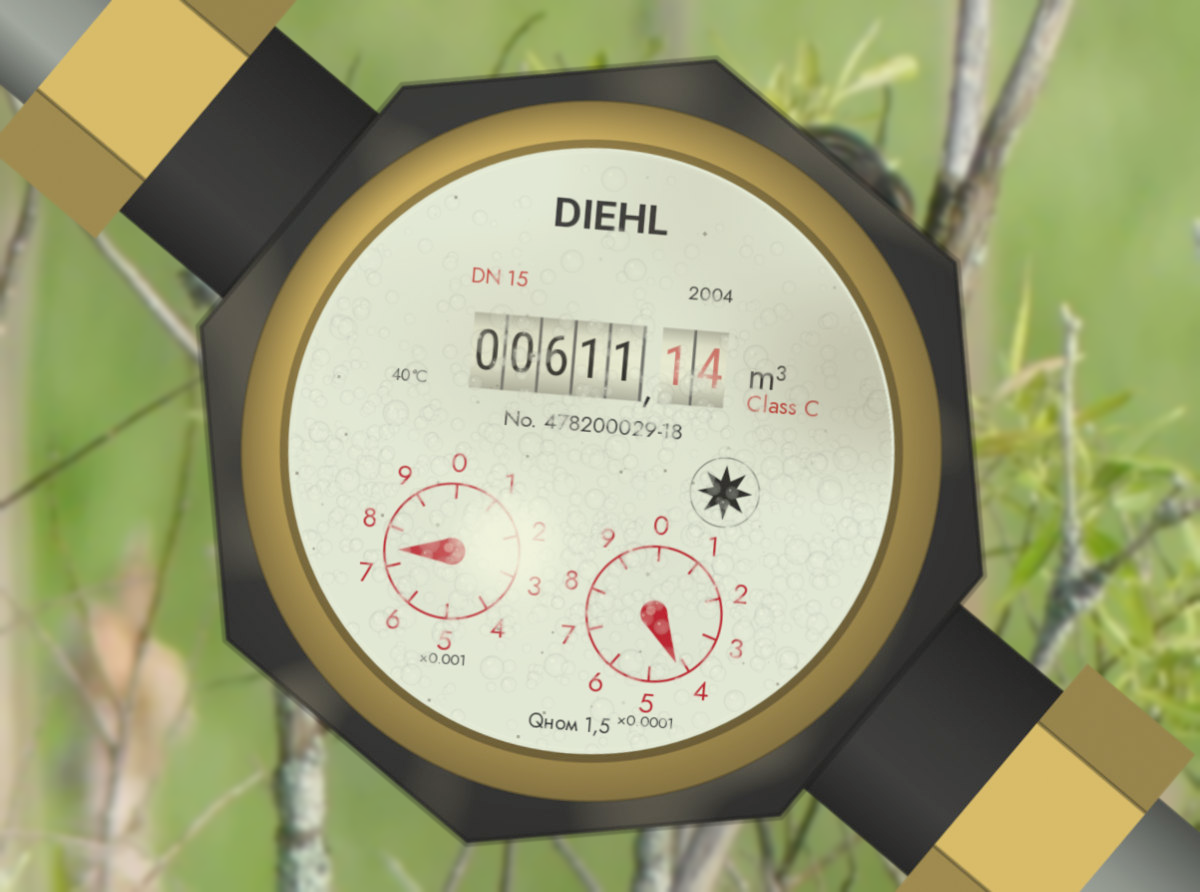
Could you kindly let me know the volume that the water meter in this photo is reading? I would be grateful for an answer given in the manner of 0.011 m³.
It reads 611.1474 m³
